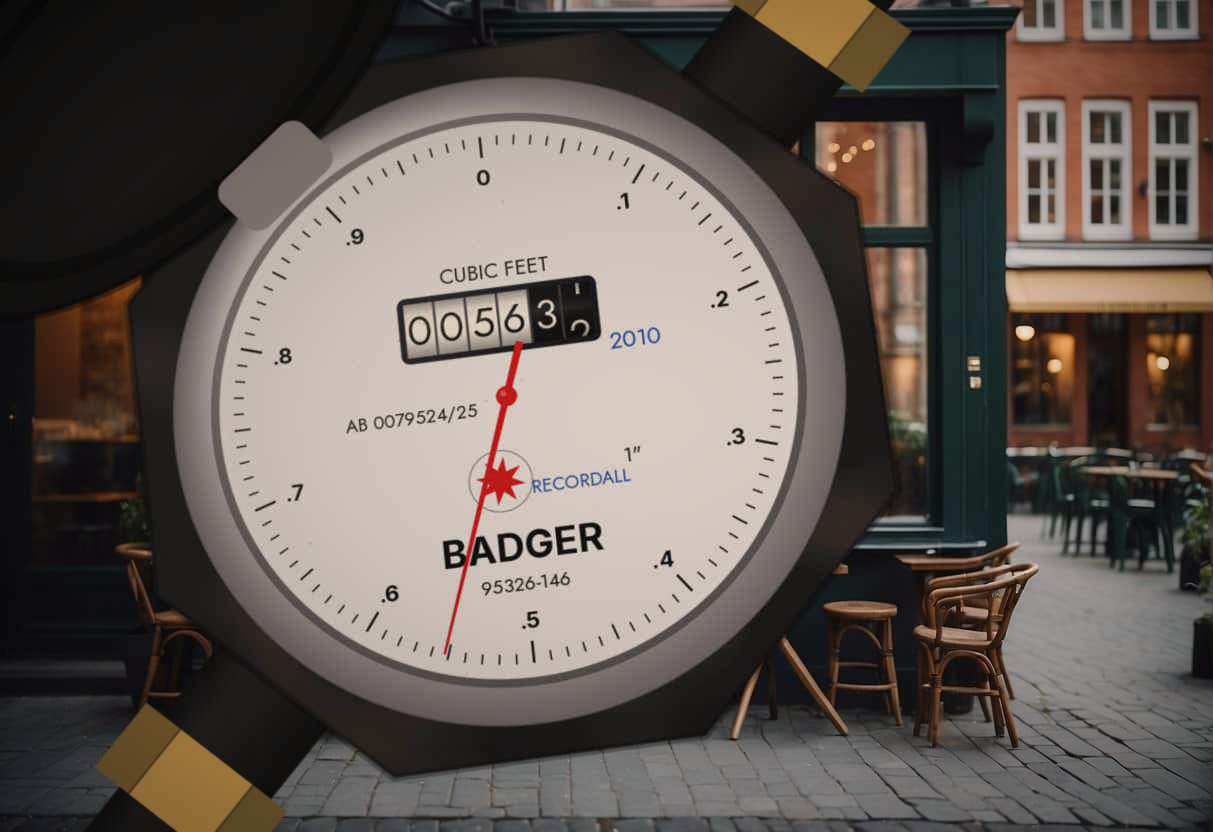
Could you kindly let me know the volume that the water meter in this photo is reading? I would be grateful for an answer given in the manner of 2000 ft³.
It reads 5631.55 ft³
